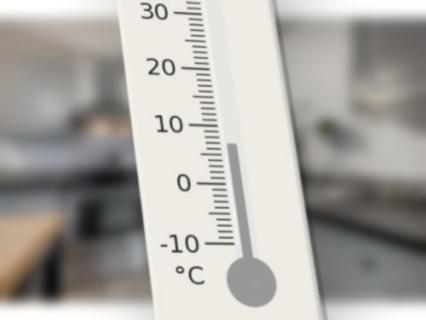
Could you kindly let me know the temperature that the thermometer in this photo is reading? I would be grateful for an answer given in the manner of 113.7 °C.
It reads 7 °C
